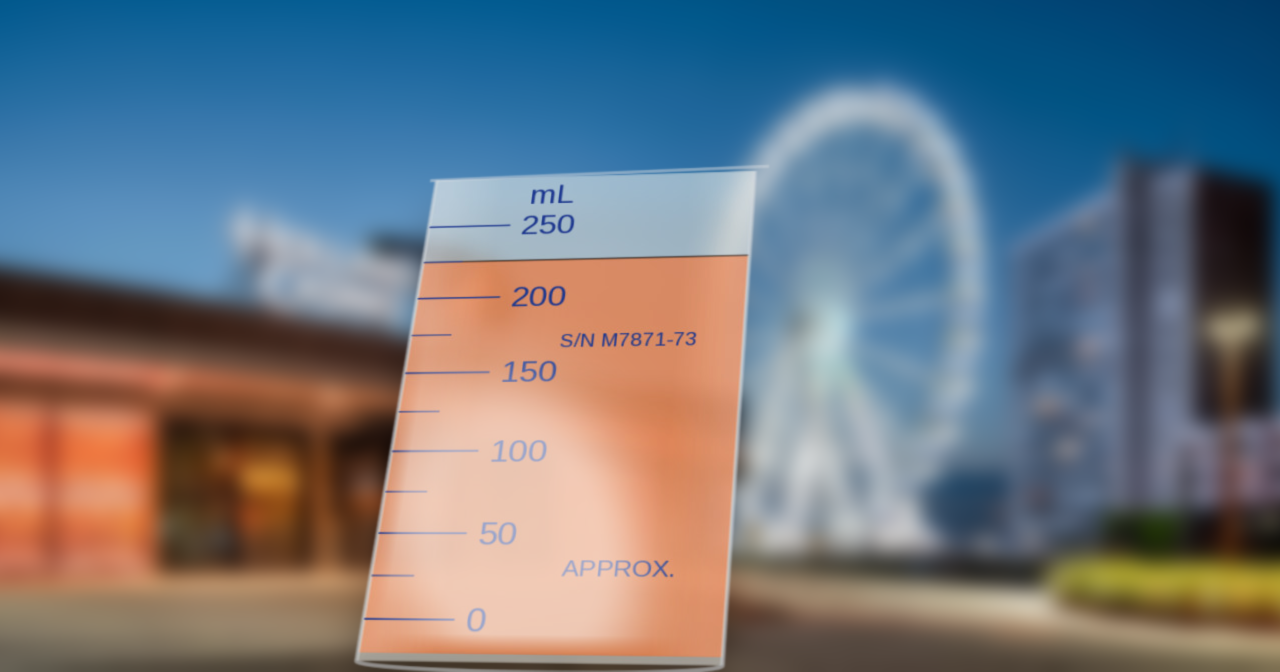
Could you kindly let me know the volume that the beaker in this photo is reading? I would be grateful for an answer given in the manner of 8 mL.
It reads 225 mL
